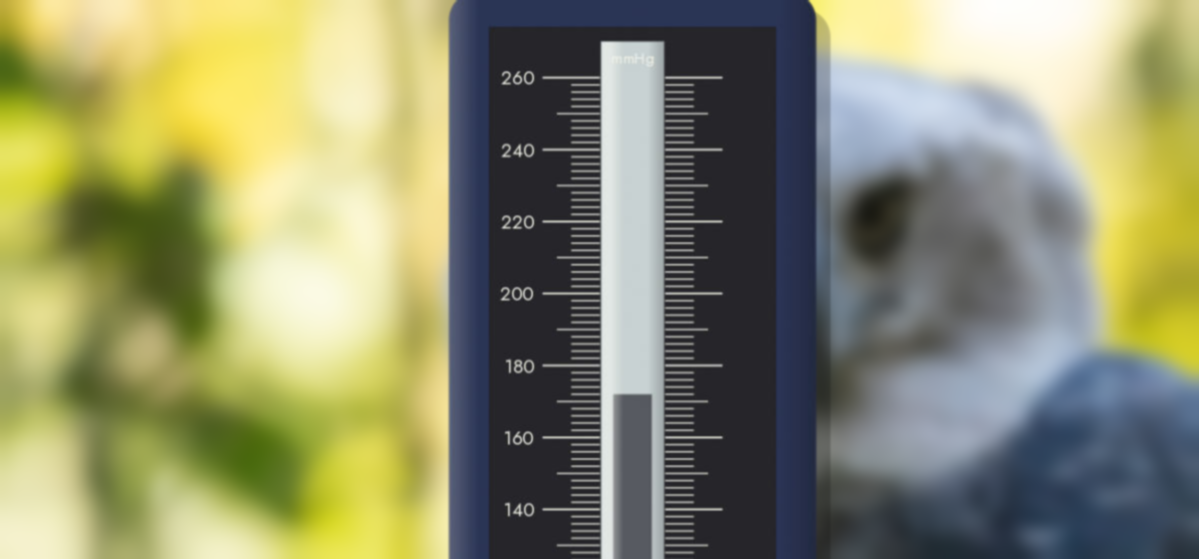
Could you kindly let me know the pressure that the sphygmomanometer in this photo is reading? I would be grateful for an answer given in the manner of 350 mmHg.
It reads 172 mmHg
